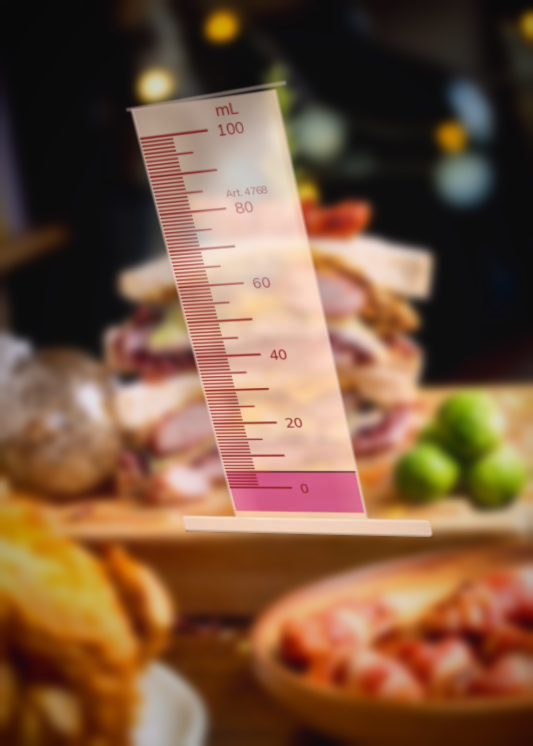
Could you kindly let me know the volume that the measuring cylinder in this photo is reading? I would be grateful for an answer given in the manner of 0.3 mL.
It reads 5 mL
